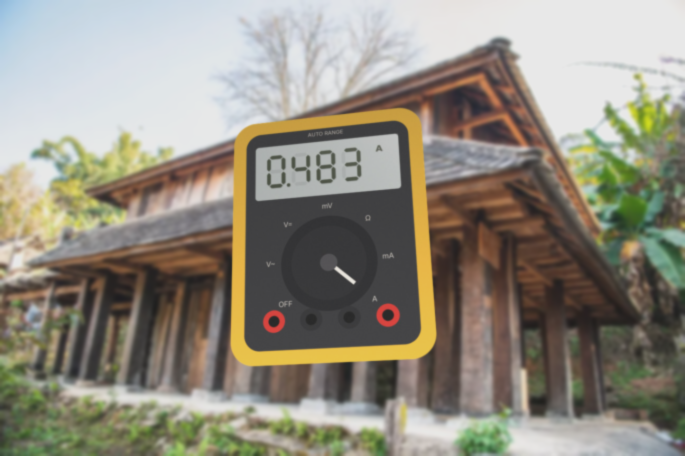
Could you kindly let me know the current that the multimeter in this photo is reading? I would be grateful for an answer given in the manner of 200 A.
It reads 0.483 A
